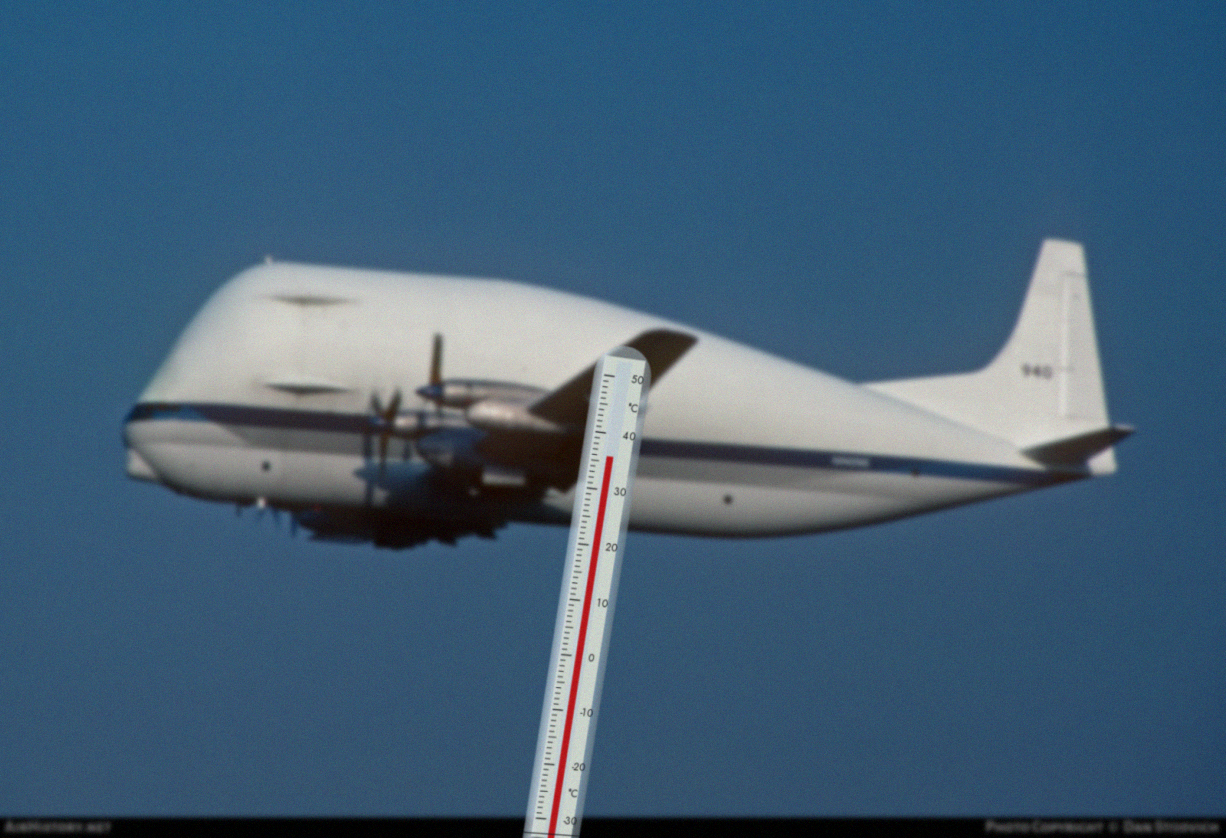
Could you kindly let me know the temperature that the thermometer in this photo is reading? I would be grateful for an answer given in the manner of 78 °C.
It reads 36 °C
